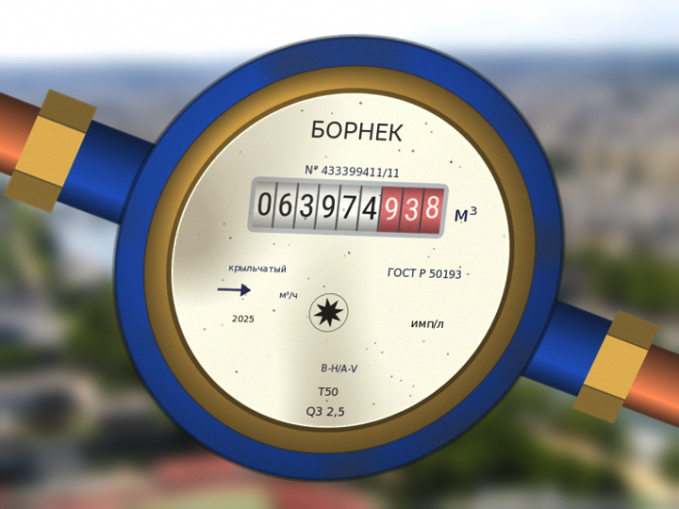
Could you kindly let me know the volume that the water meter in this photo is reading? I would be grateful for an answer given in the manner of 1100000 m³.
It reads 63974.938 m³
